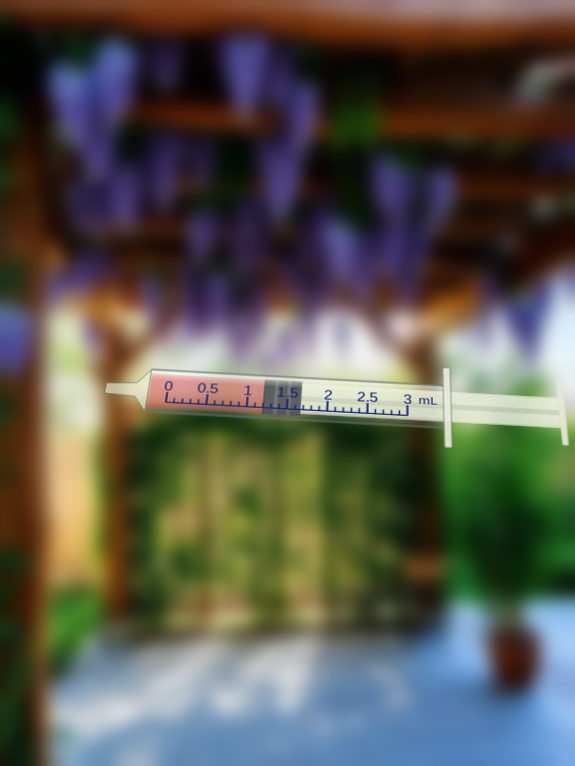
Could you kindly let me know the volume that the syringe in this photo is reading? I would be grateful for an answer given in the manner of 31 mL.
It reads 1.2 mL
